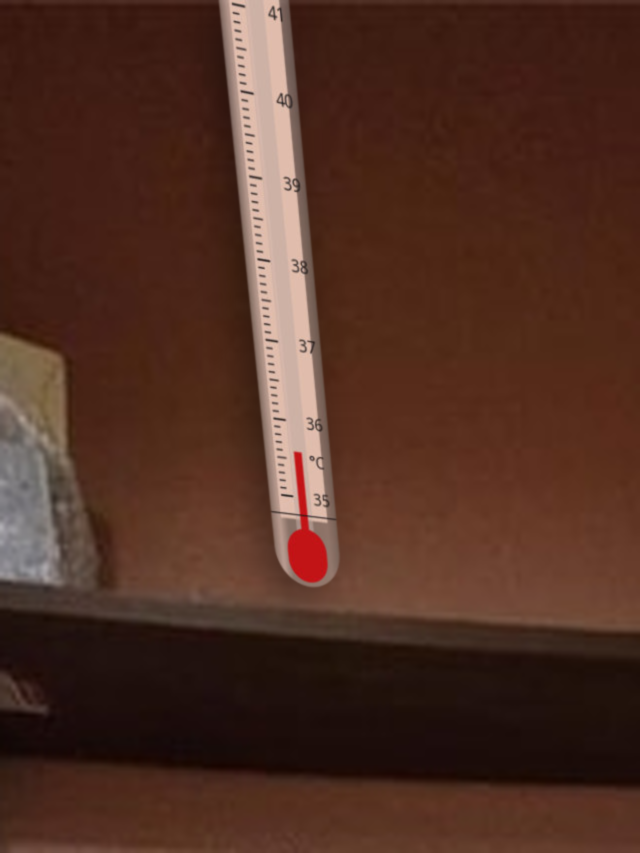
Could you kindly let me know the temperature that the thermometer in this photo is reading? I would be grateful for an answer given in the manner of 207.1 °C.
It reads 35.6 °C
